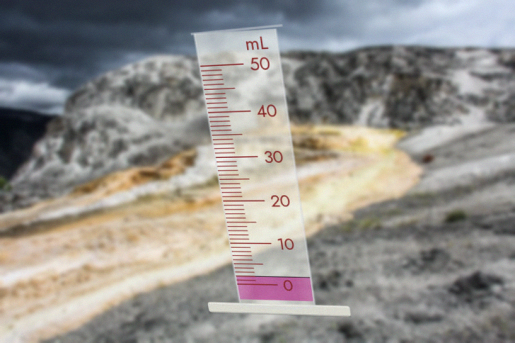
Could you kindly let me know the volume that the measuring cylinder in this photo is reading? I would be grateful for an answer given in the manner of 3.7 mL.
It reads 2 mL
